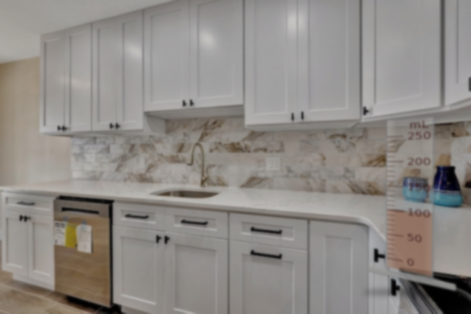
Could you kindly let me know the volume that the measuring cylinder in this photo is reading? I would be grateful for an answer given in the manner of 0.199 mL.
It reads 100 mL
